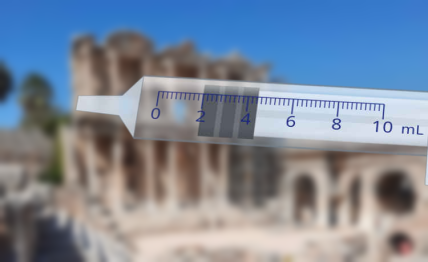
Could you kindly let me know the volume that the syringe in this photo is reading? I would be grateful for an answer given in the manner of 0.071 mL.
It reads 2 mL
